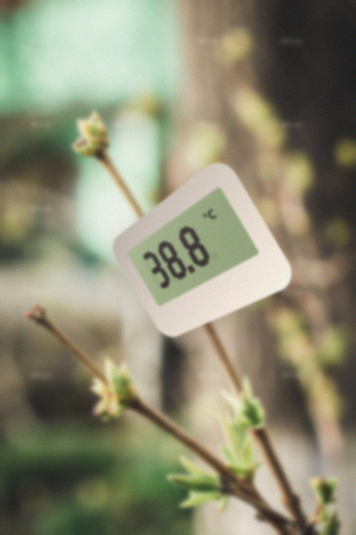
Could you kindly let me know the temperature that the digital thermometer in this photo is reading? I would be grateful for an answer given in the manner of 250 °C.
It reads 38.8 °C
